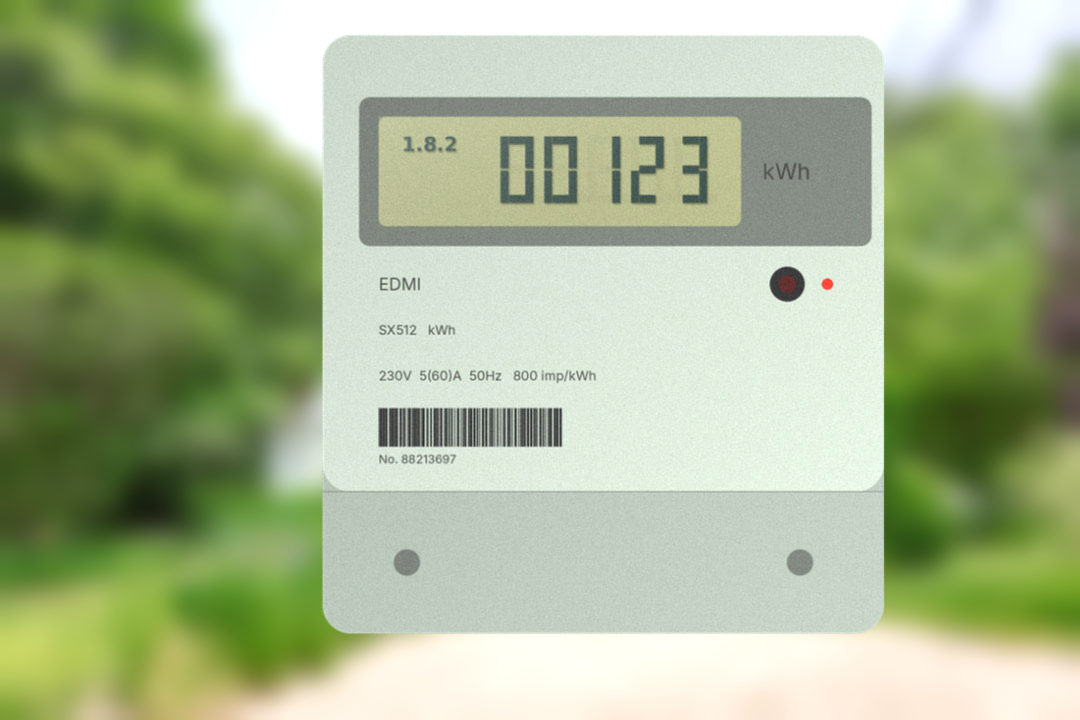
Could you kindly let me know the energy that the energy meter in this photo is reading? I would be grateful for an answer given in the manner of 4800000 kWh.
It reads 123 kWh
